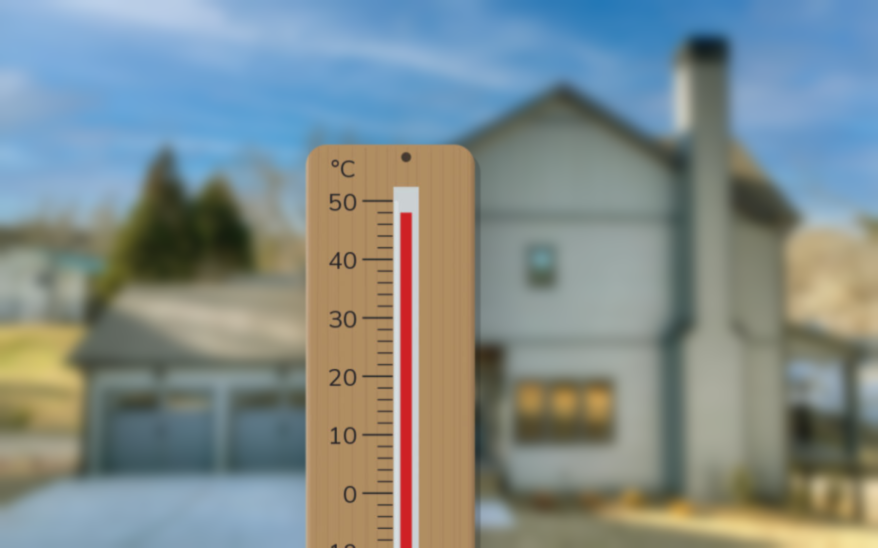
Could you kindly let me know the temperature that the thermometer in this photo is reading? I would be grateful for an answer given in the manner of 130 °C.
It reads 48 °C
